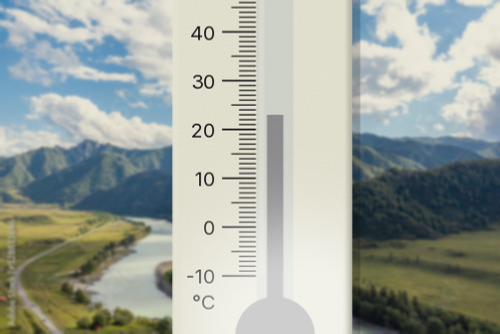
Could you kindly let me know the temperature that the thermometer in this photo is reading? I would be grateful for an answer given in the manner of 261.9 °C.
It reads 23 °C
